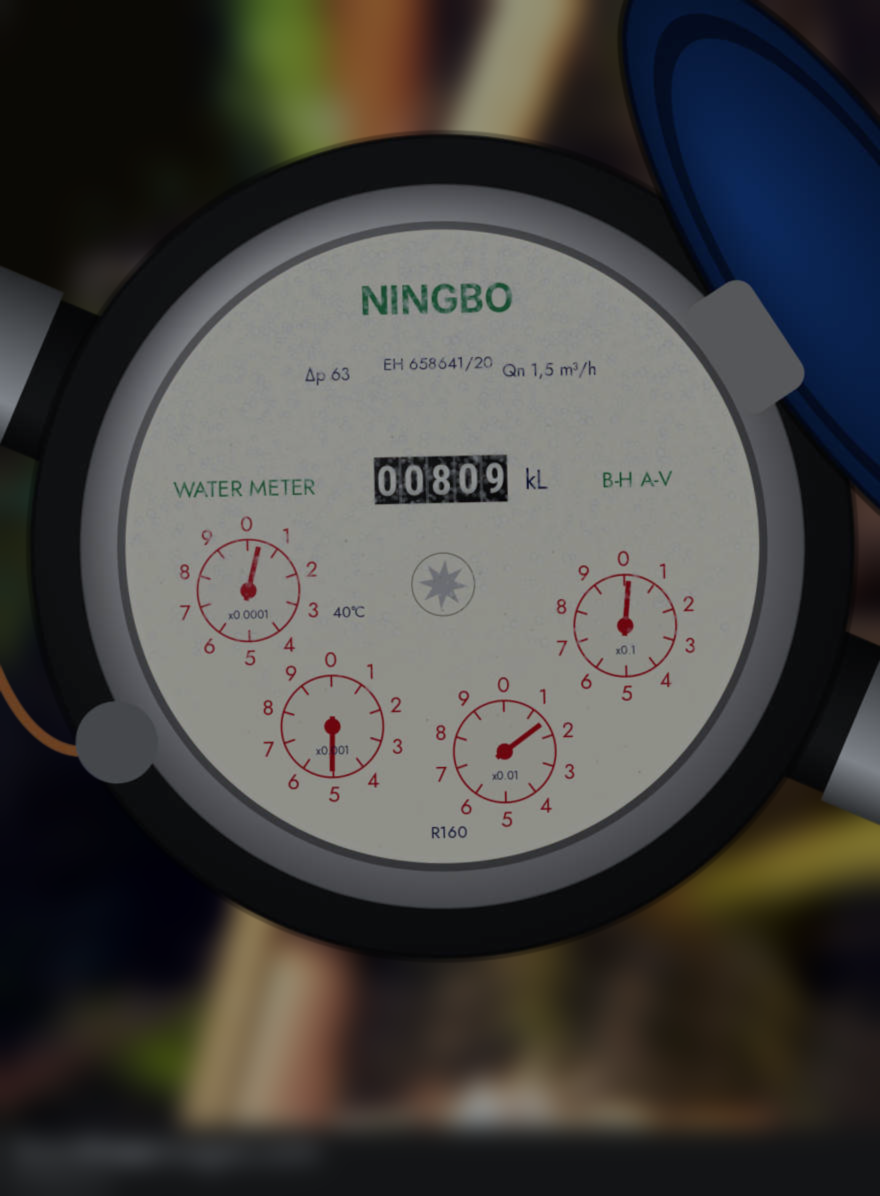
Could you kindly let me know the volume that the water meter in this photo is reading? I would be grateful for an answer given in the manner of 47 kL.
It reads 809.0150 kL
